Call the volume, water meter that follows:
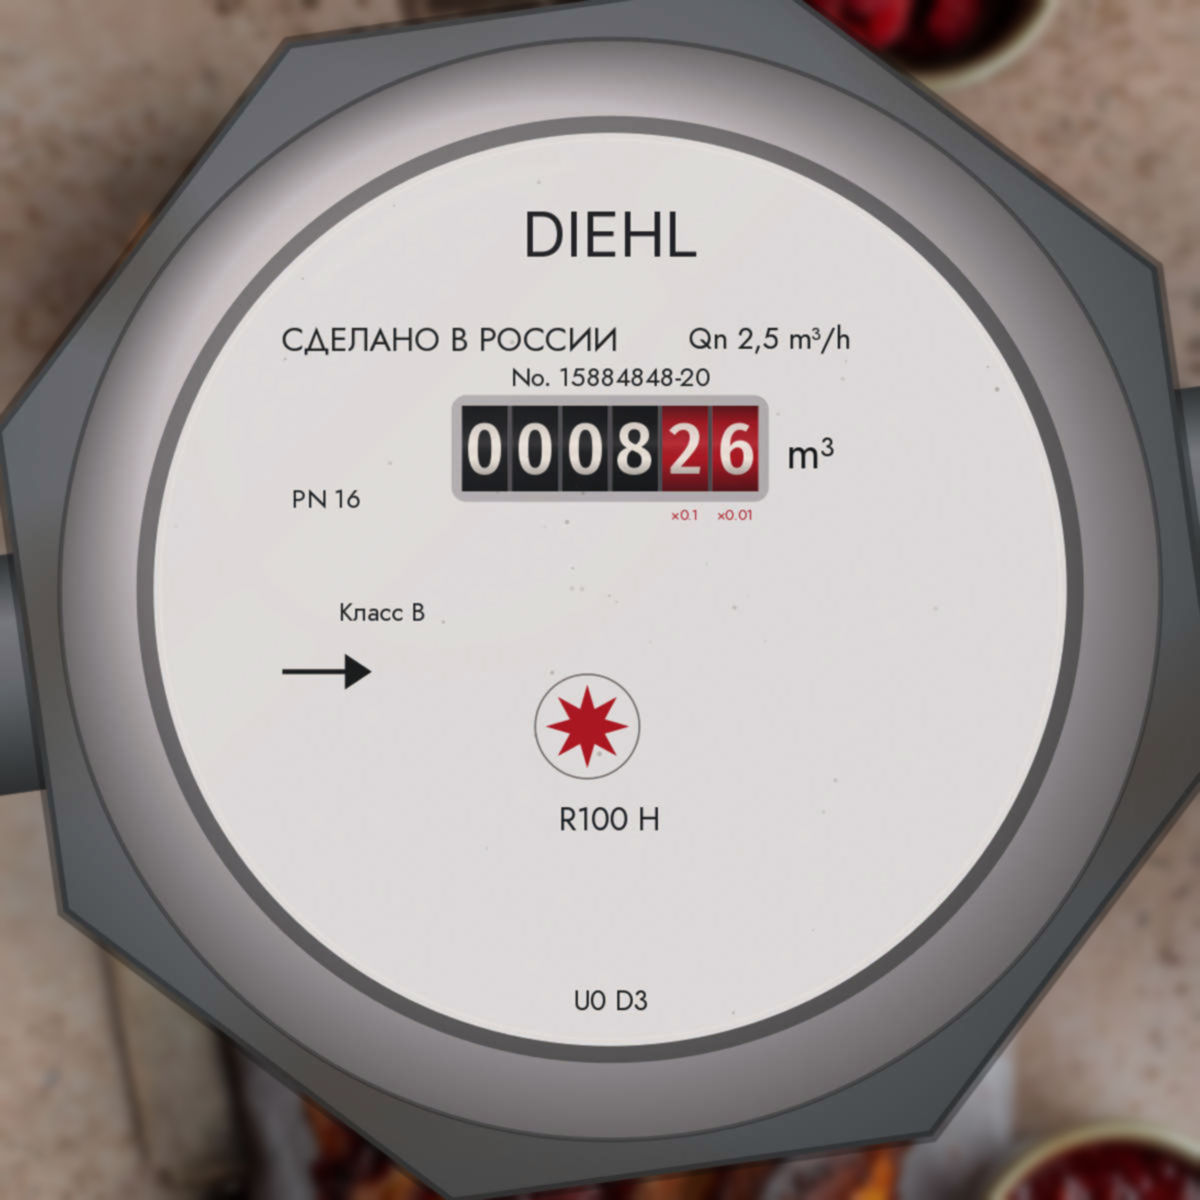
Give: 8.26 m³
